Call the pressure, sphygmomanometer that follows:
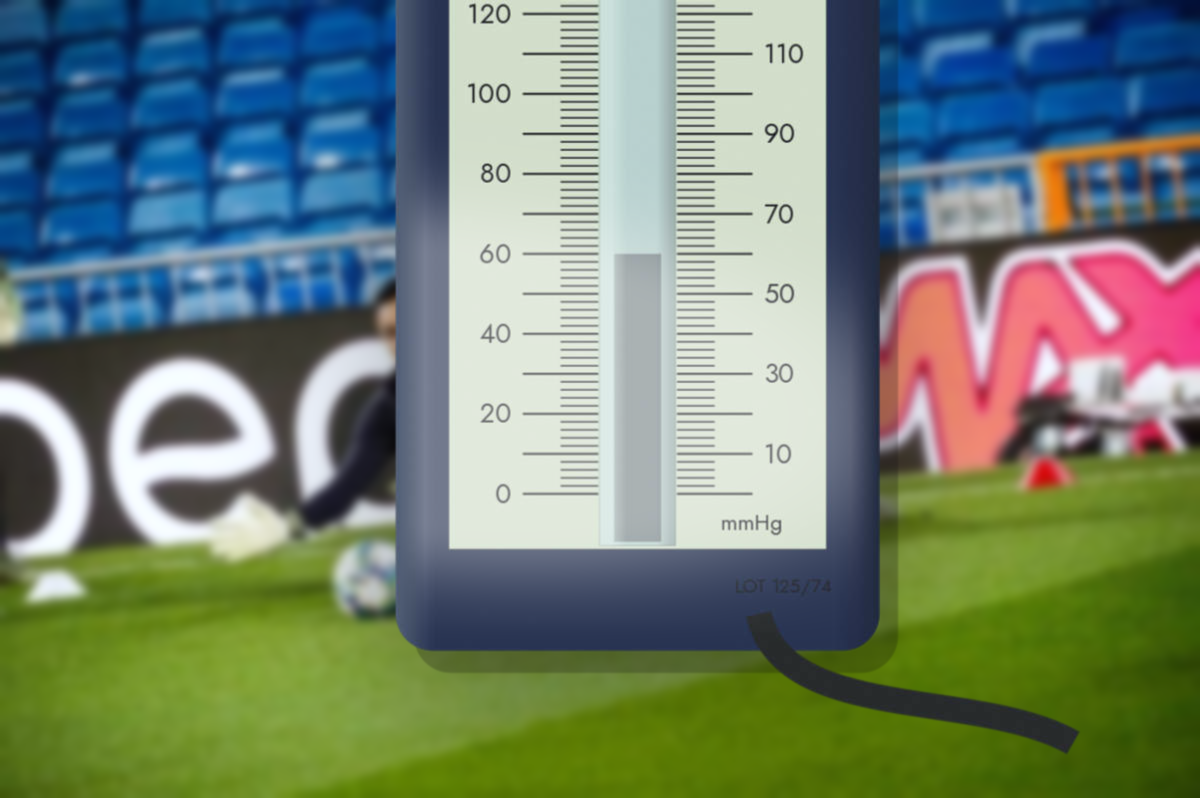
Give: 60 mmHg
